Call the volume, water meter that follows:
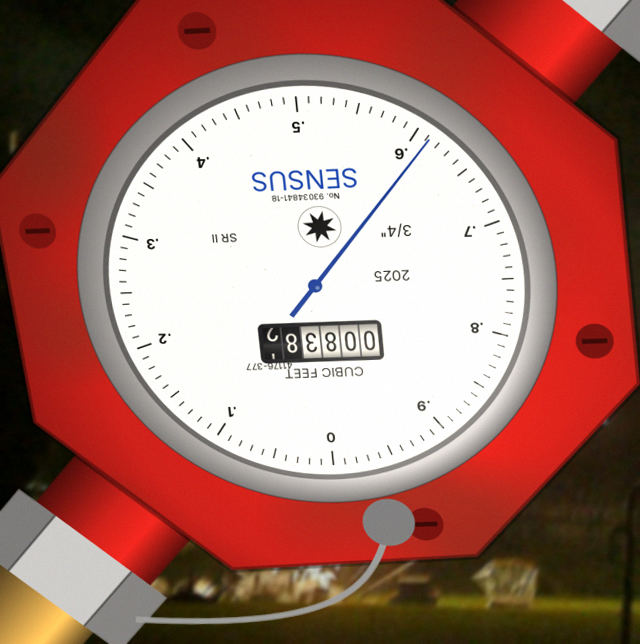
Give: 8381.61 ft³
